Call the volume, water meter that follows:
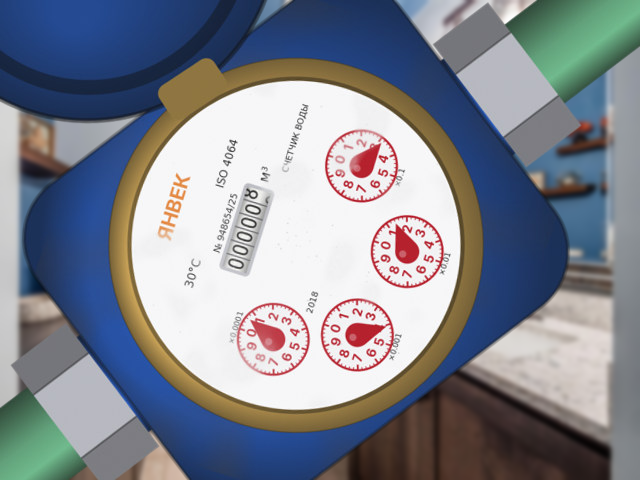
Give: 8.3140 m³
